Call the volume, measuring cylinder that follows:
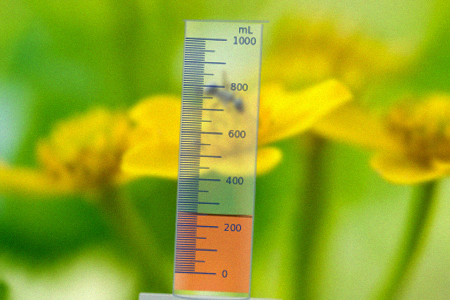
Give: 250 mL
